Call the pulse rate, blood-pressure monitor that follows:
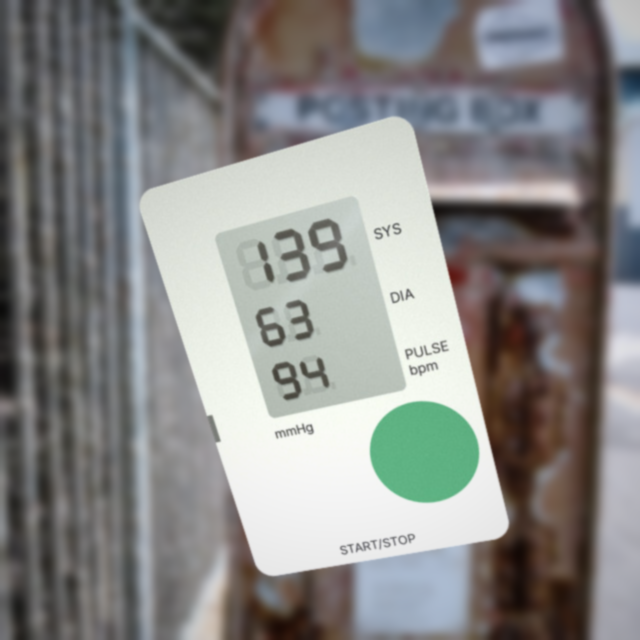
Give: 94 bpm
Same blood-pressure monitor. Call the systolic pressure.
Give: 139 mmHg
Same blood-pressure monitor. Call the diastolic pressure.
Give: 63 mmHg
